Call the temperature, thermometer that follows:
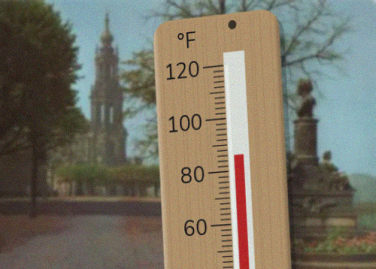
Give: 86 °F
